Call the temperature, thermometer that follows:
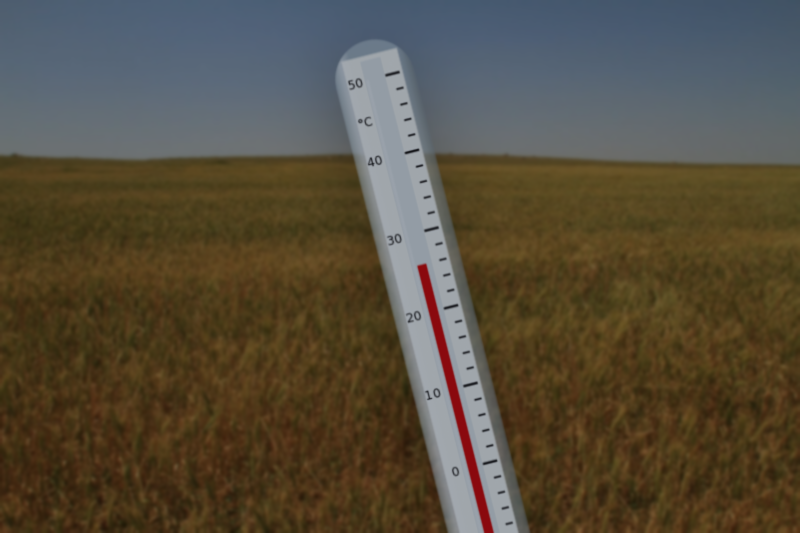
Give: 26 °C
